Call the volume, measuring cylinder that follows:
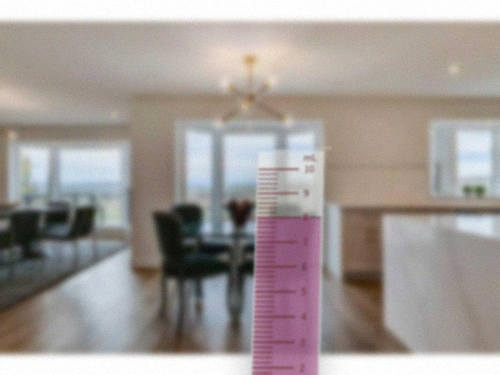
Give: 8 mL
